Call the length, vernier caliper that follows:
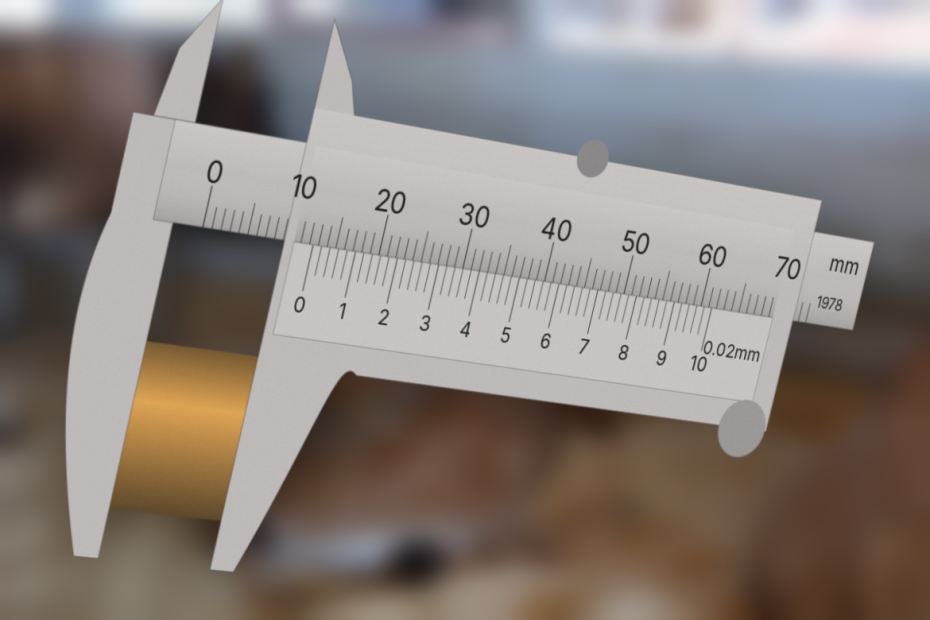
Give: 12.4 mm
